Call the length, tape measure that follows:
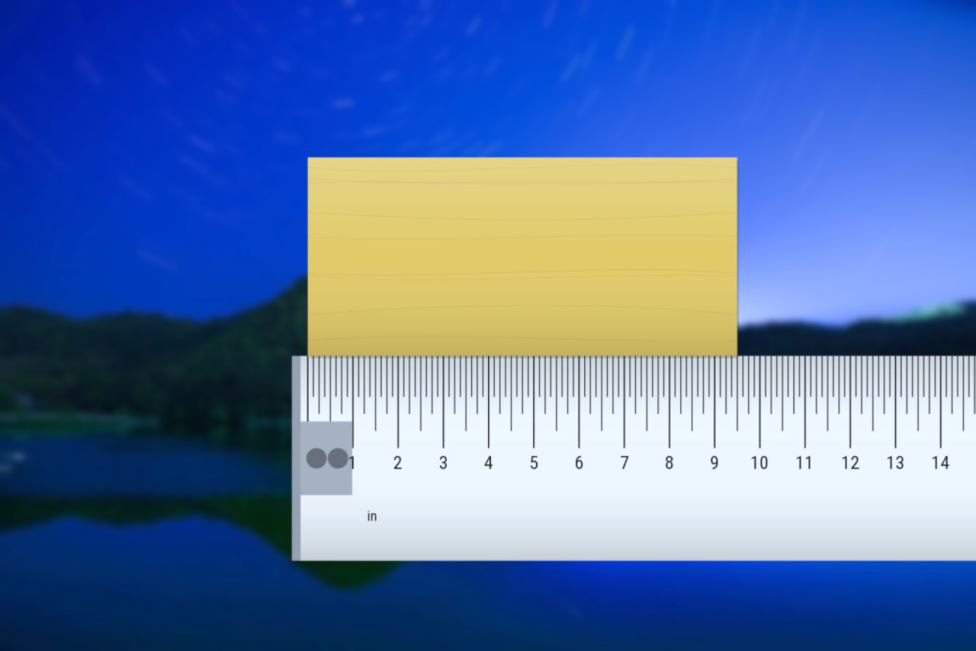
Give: 9.5 in
